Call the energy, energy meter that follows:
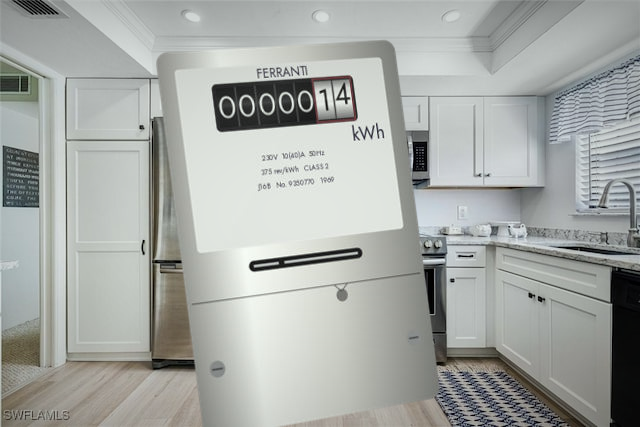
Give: 0.14 kWh
